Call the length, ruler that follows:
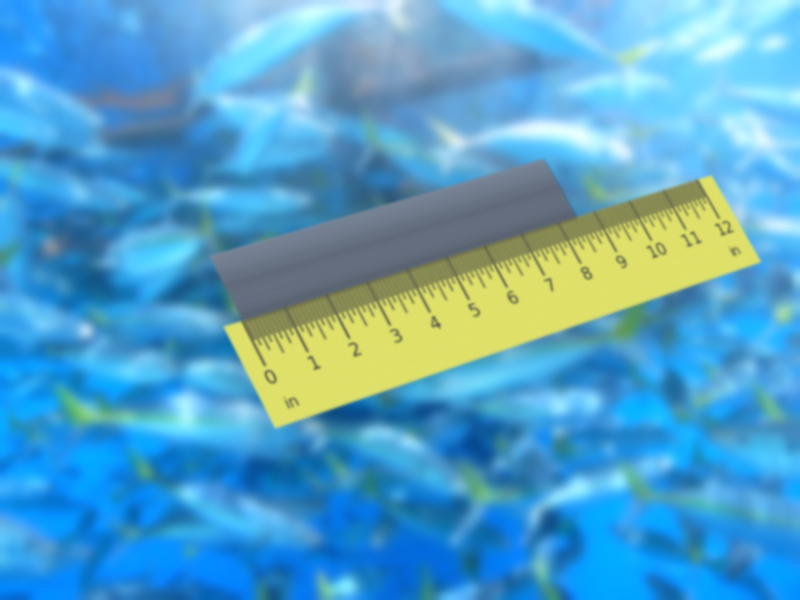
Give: 8.5 in
